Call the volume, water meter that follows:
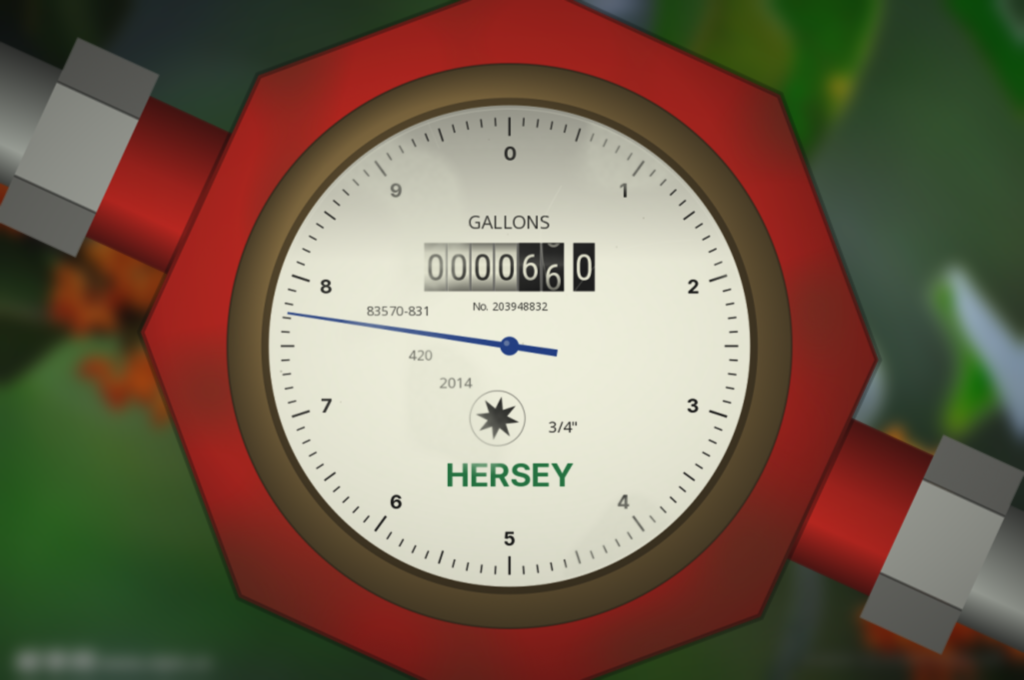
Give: 657.7 gal
